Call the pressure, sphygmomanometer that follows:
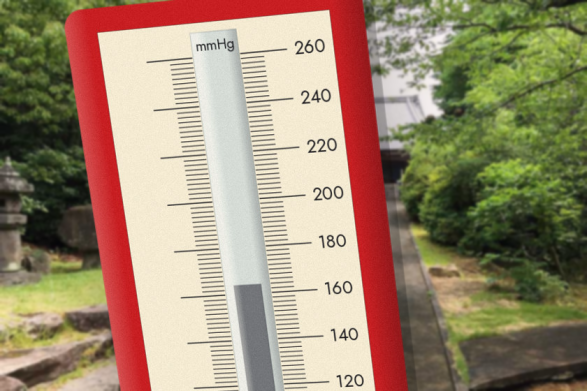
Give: 164 mmHg
